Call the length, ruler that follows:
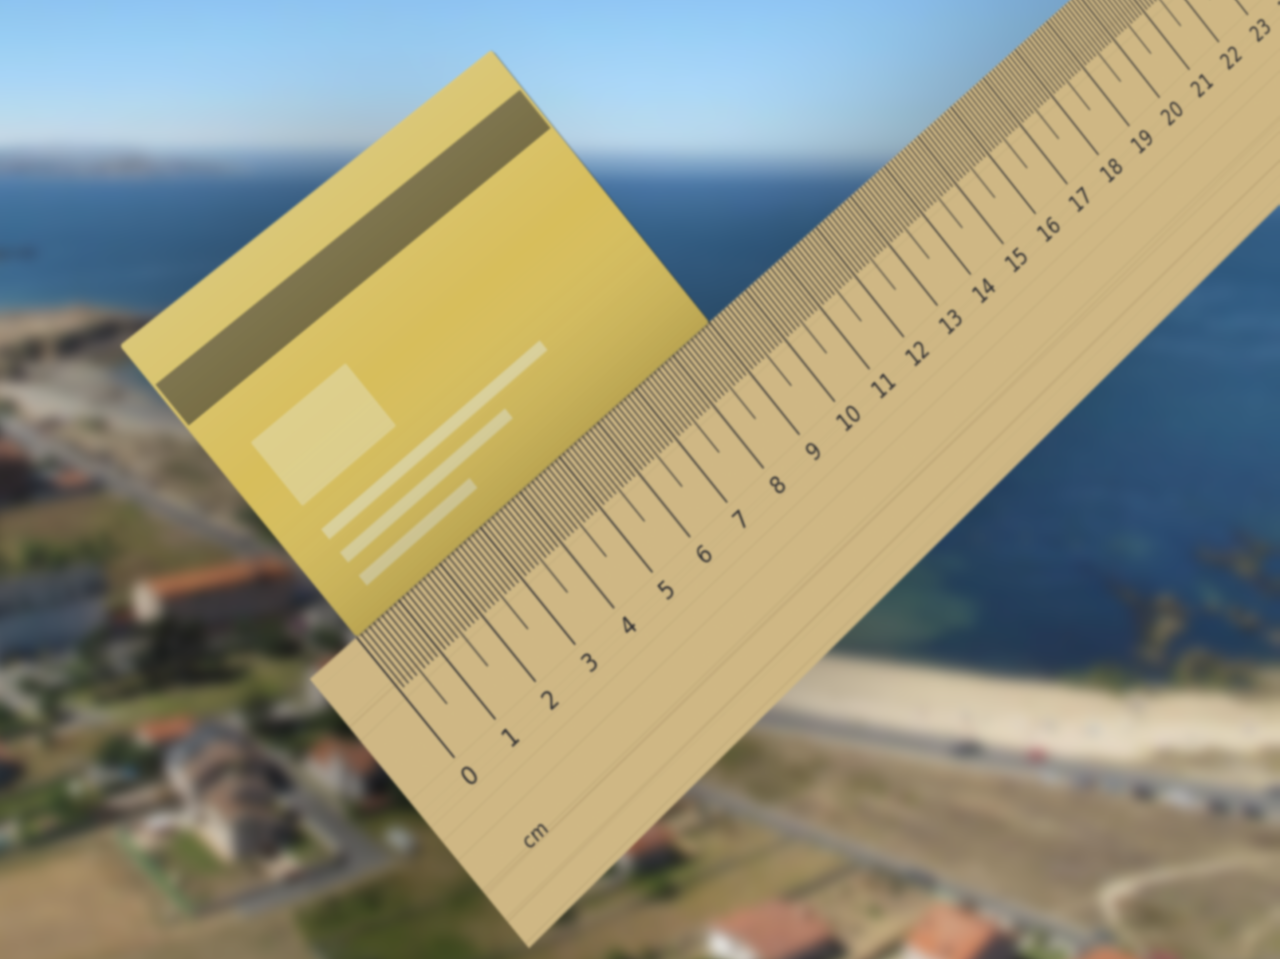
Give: 9 cm
